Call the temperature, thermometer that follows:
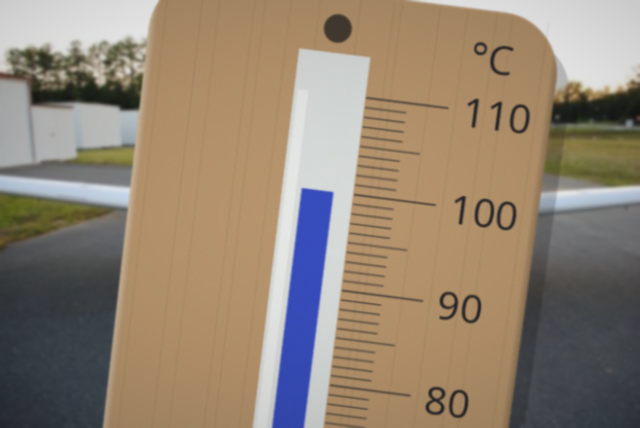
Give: 100 °C
